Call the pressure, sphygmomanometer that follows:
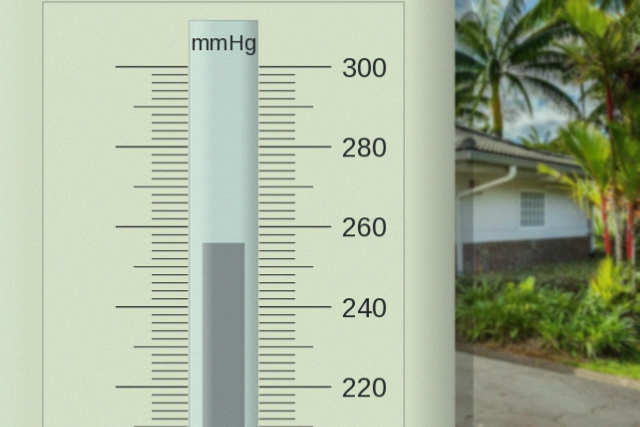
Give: 256 mmHg
